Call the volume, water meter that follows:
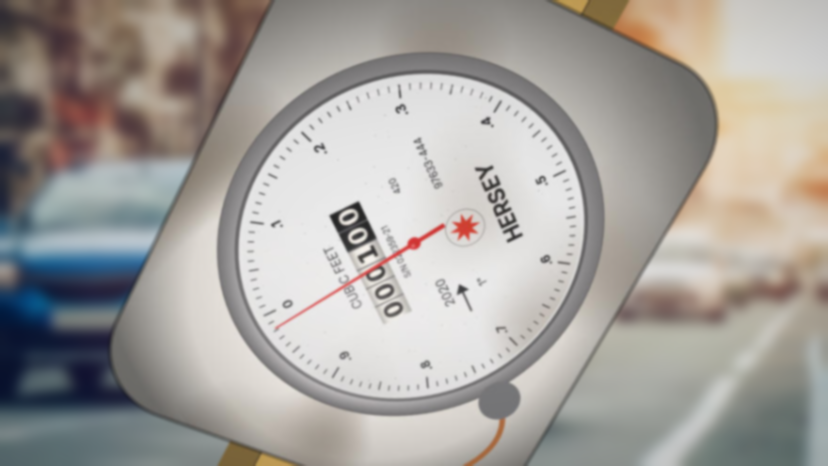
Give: 99.98 ft³
